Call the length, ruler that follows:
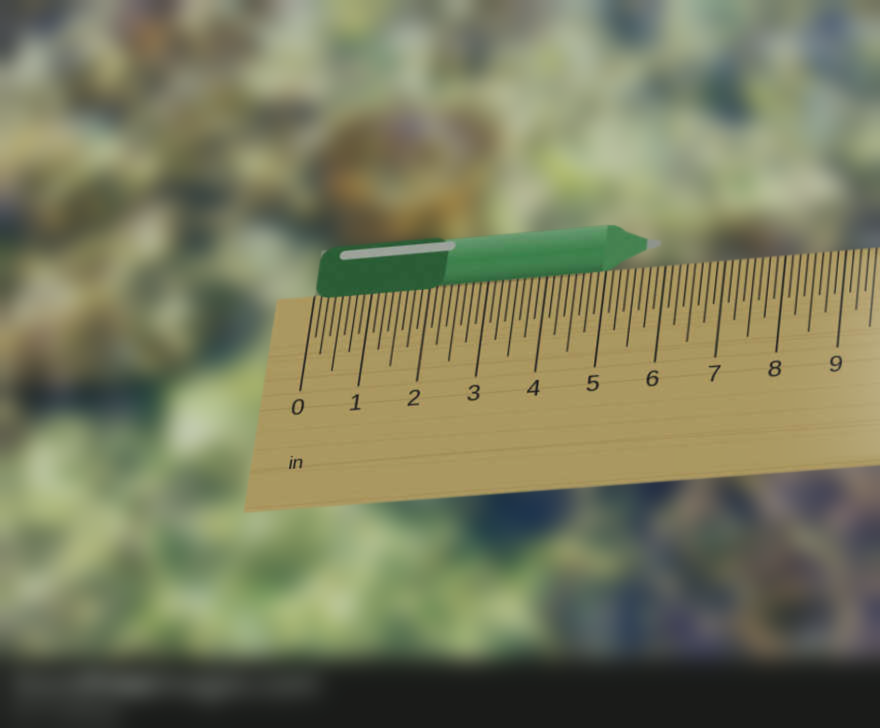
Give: 5.875 in
